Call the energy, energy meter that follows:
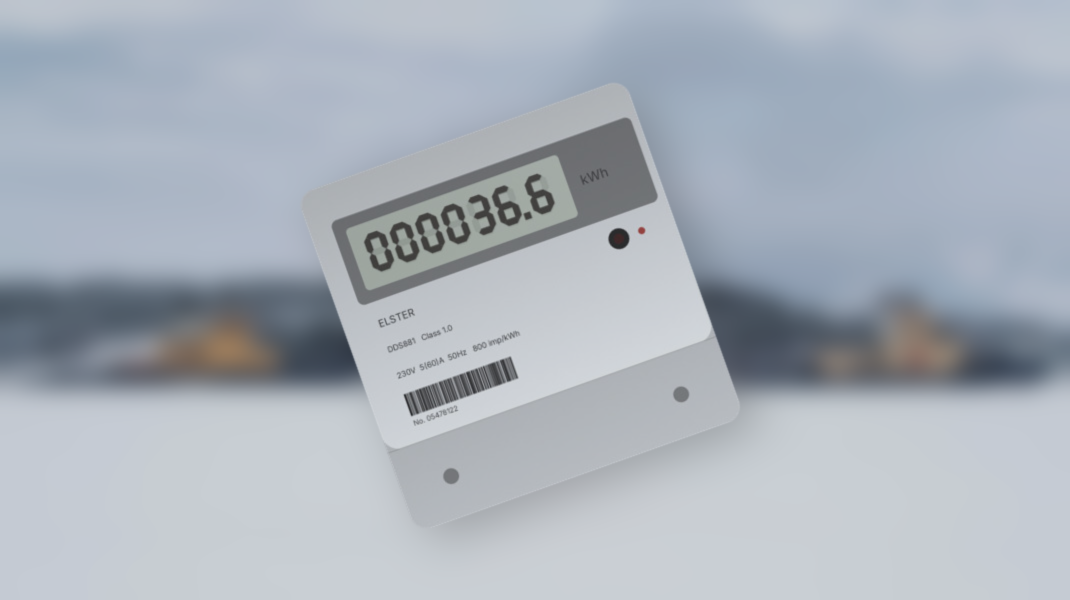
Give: 36.6 kWh
